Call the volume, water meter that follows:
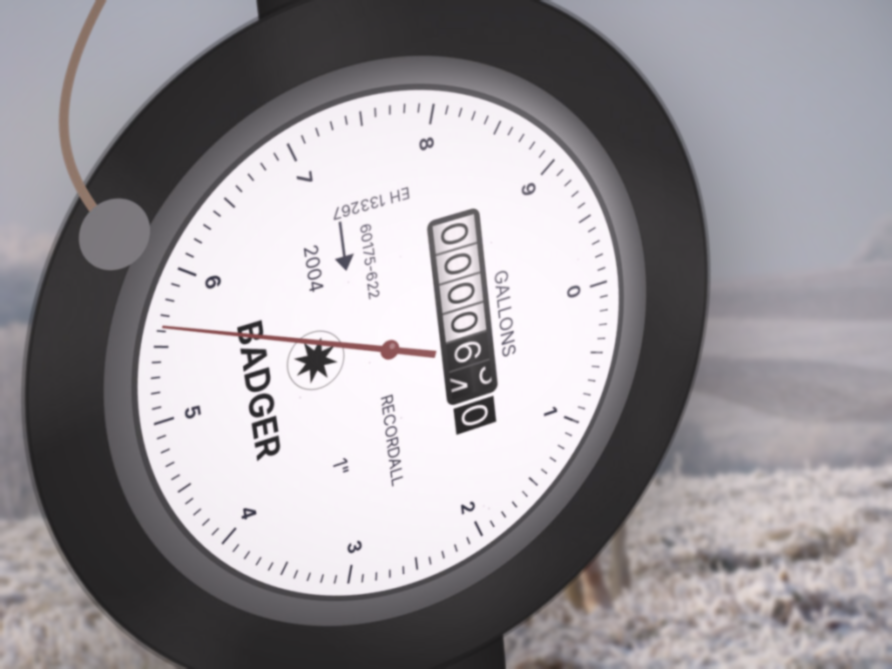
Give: 635.6 gal
